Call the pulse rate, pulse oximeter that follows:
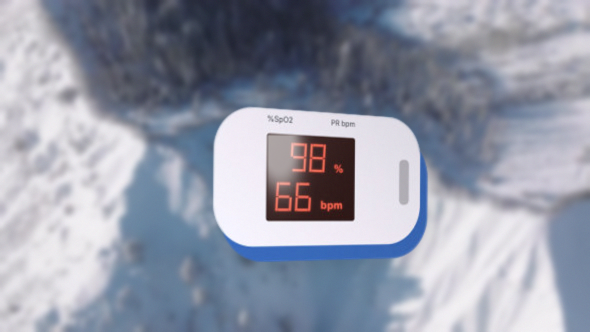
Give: 66 bpm
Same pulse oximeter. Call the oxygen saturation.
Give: 98 %
